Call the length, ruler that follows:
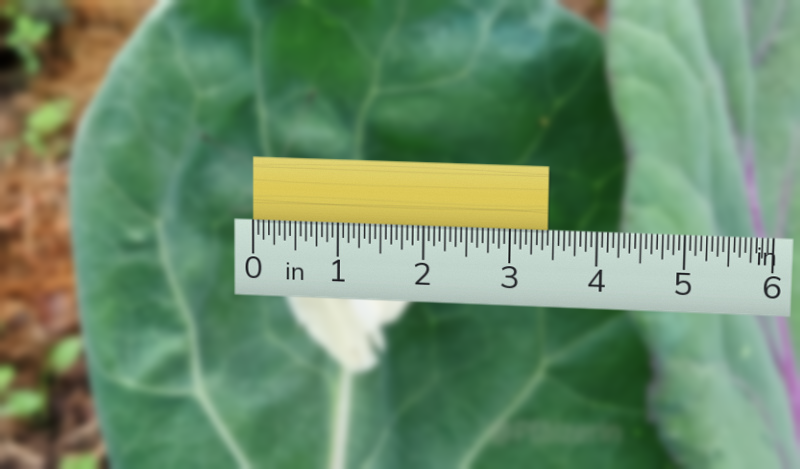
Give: 3.4375 in
